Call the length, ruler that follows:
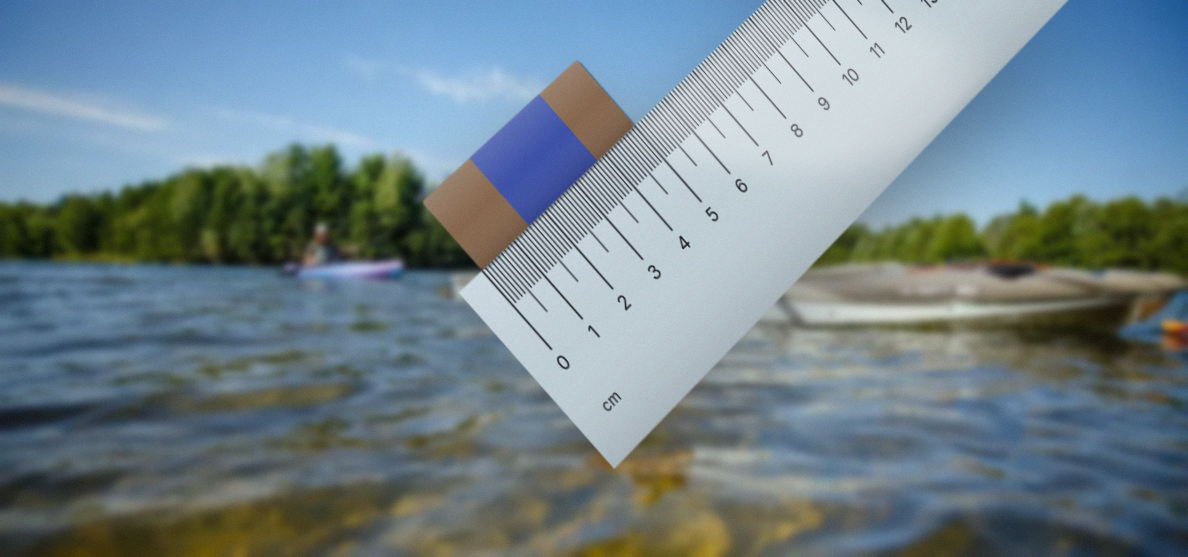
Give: 5 cm
